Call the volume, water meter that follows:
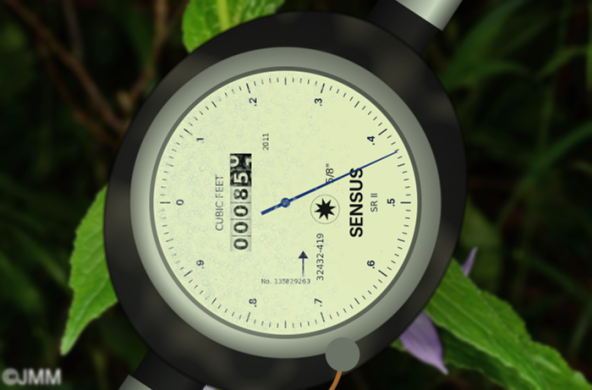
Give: 850.43 ft³
